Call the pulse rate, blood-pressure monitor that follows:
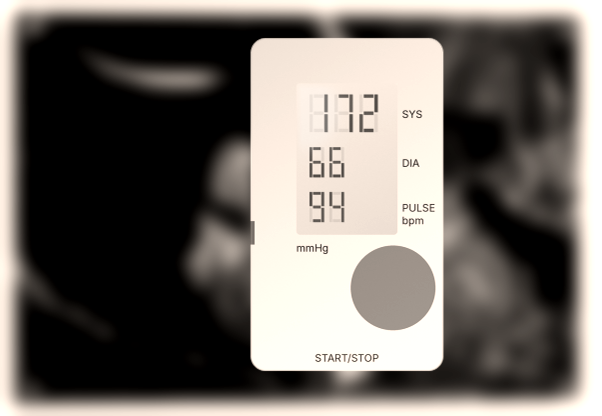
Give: 94 bpm
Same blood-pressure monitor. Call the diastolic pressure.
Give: 66 mmHg
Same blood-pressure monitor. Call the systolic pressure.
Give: 172 mmHg
